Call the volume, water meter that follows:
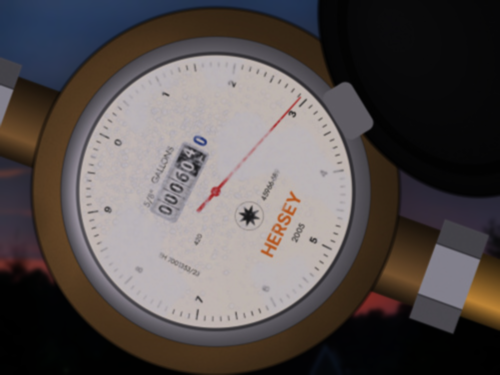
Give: 6042.9 gal
